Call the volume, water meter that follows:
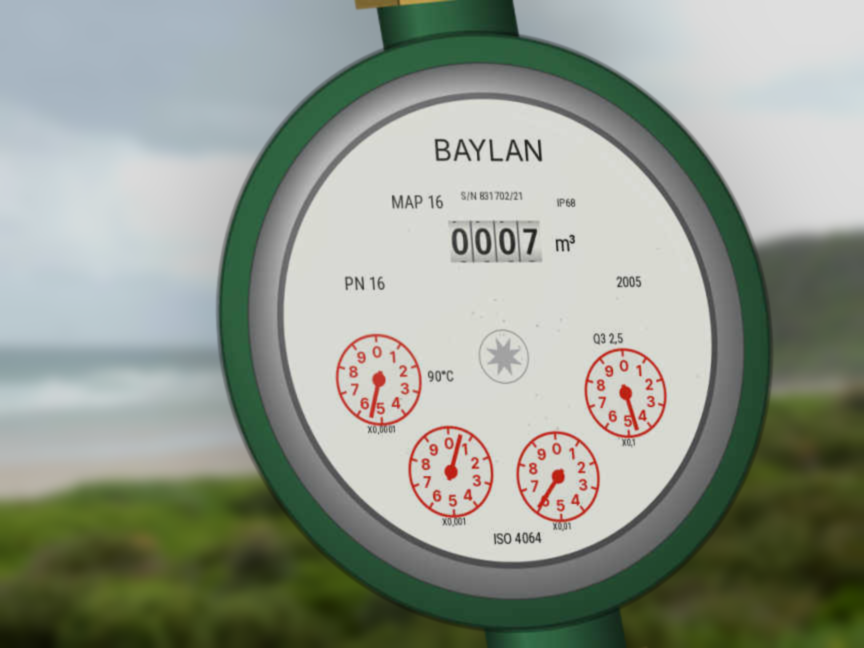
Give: 7.4605 m³
